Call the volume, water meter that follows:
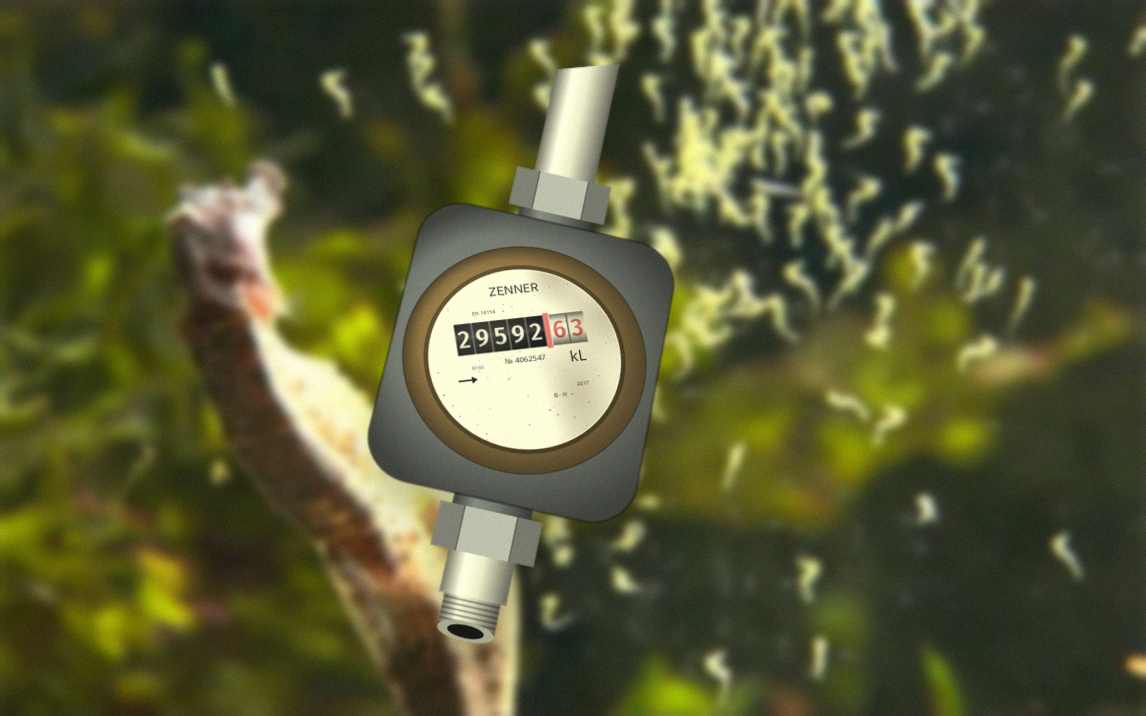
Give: 29592.63 kL
